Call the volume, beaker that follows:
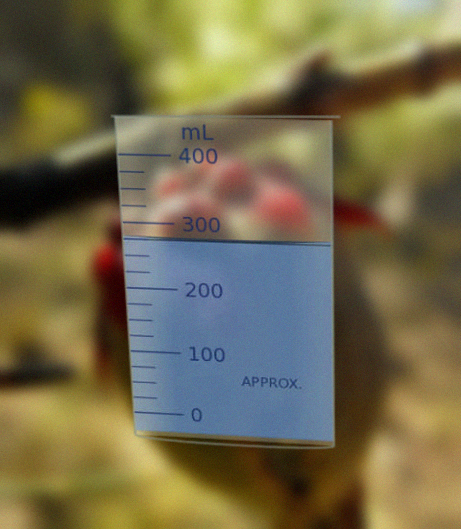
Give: 275 mL
